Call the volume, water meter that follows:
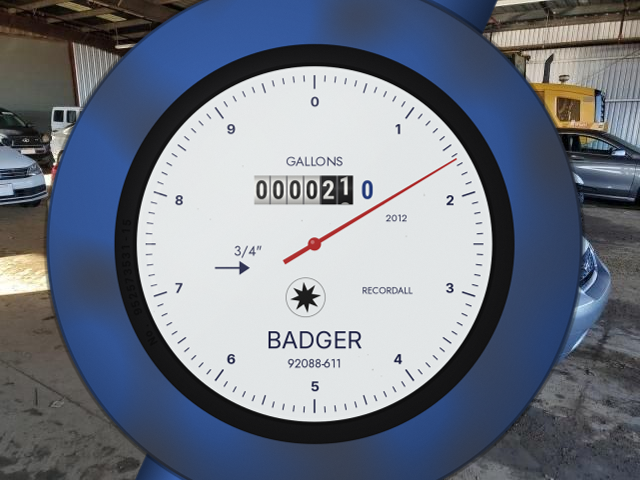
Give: 211.6 gal
